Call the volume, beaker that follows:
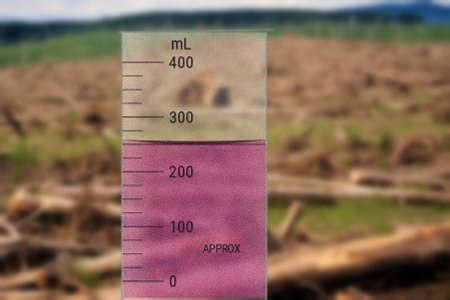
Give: 250 mL
